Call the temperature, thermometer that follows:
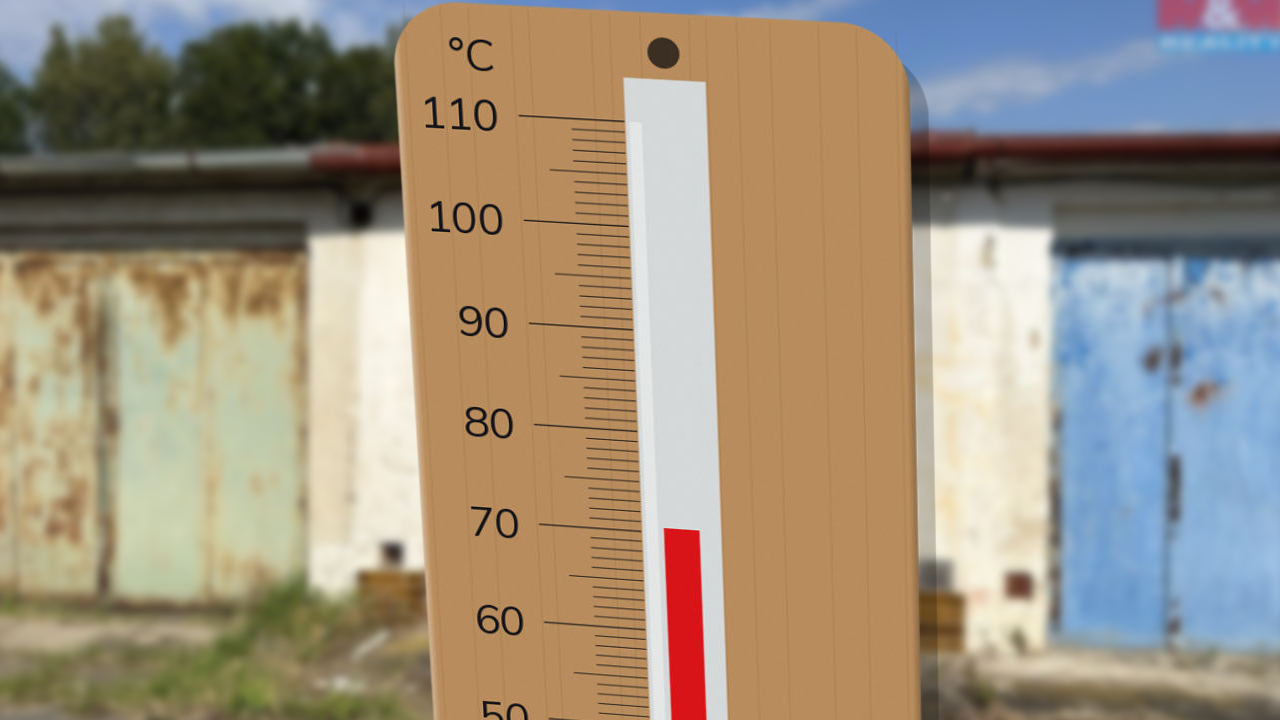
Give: 70.5 °C
